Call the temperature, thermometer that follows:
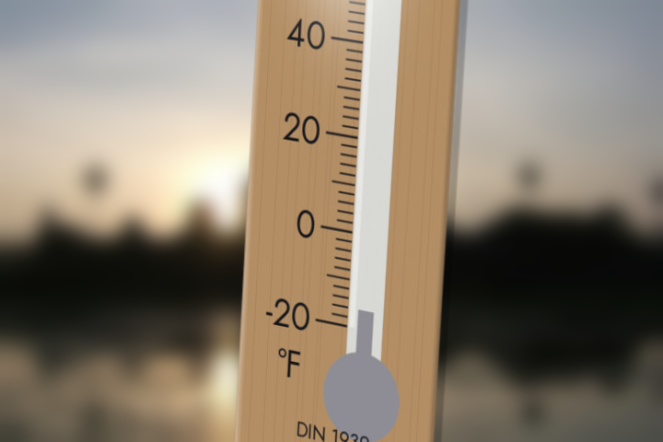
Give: -16 °F
